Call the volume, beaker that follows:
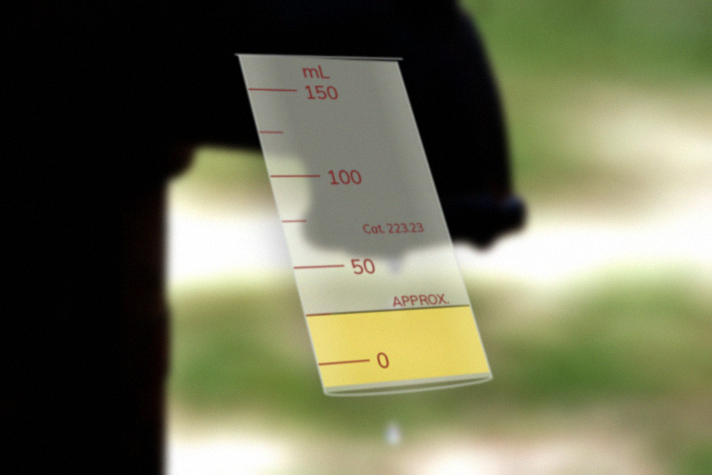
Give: 25 mL
